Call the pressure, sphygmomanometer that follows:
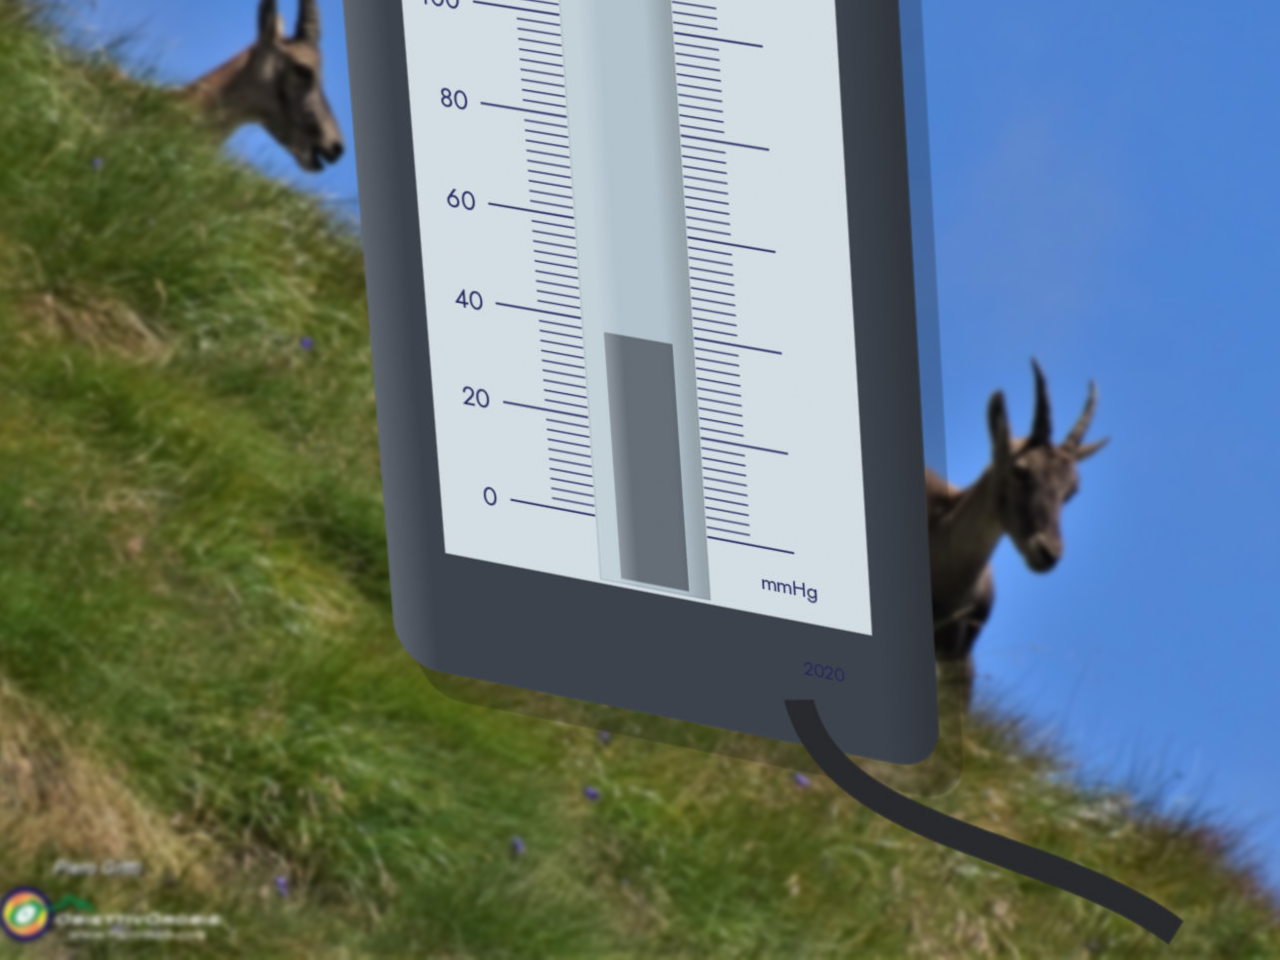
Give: 38 mmHg
